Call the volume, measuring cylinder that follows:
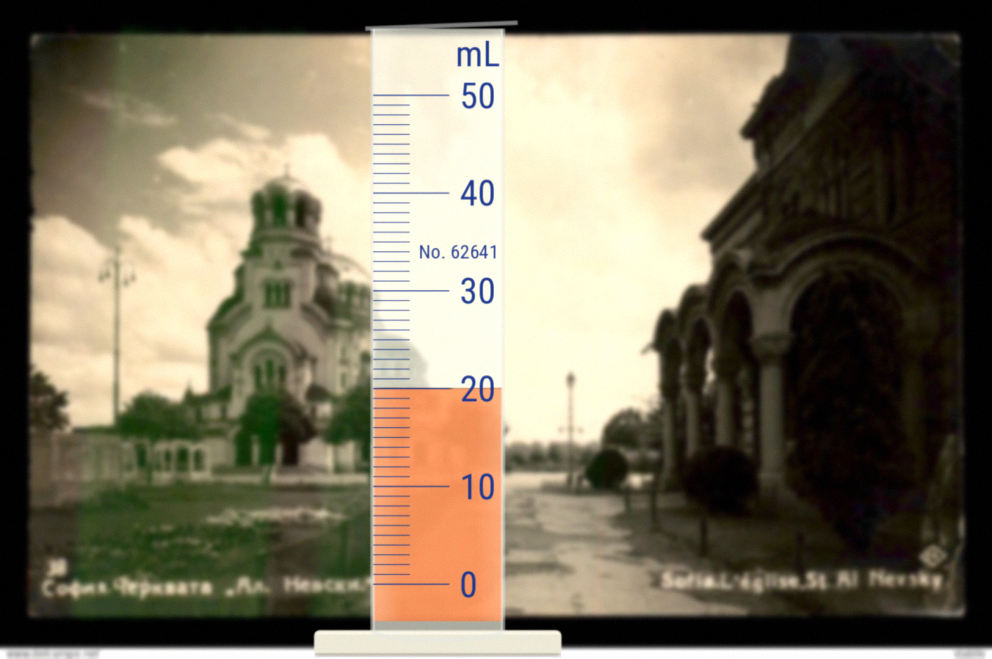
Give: 20 mL
